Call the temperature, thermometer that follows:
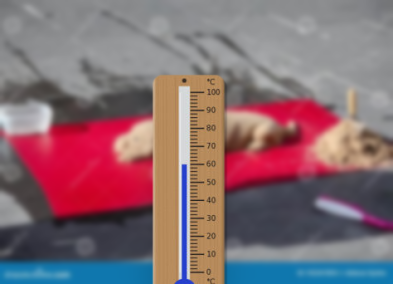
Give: 60 °C
